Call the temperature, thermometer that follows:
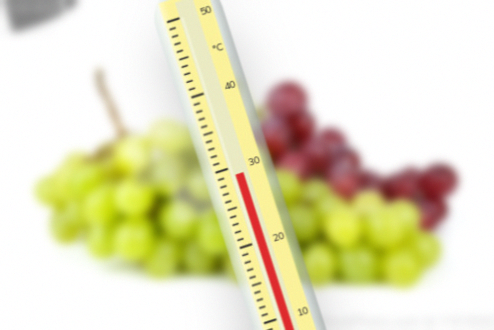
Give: 29 °C
